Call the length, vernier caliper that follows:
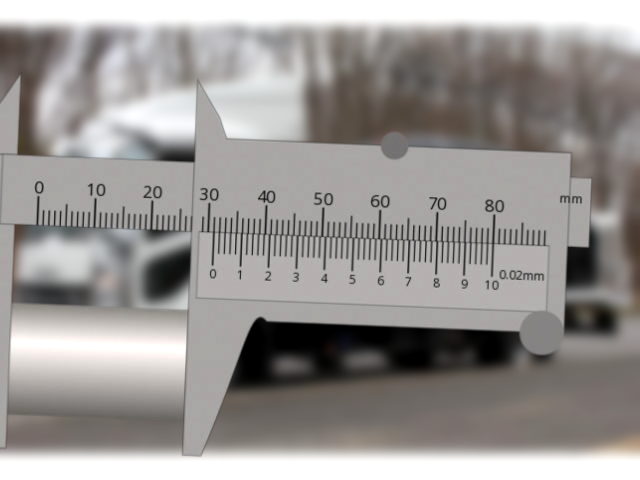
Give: 31.0 mm
